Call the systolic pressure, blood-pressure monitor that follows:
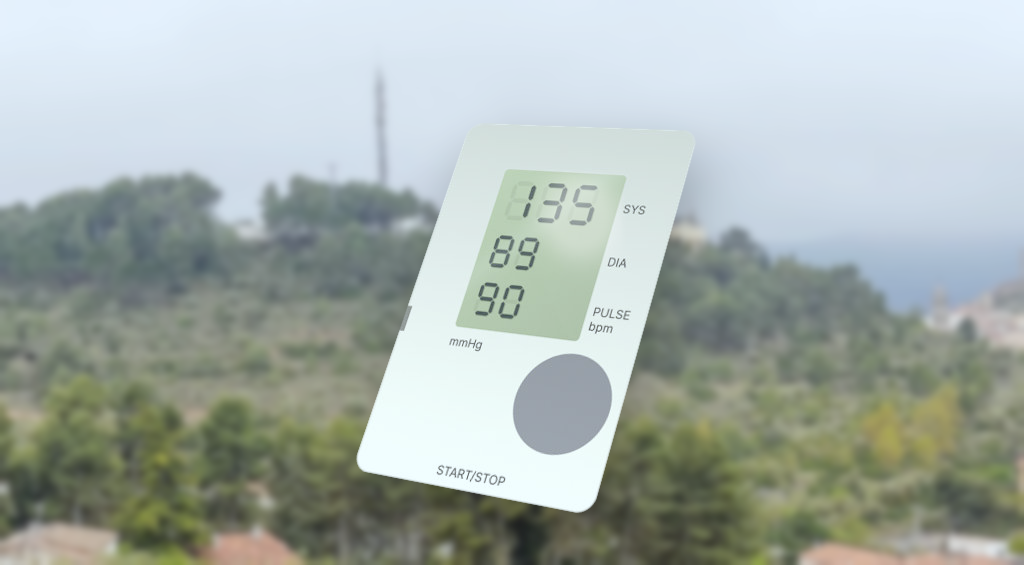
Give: 135 mmHg
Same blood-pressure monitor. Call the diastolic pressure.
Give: 89 mmHg
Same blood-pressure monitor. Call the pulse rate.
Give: 90 bpm
